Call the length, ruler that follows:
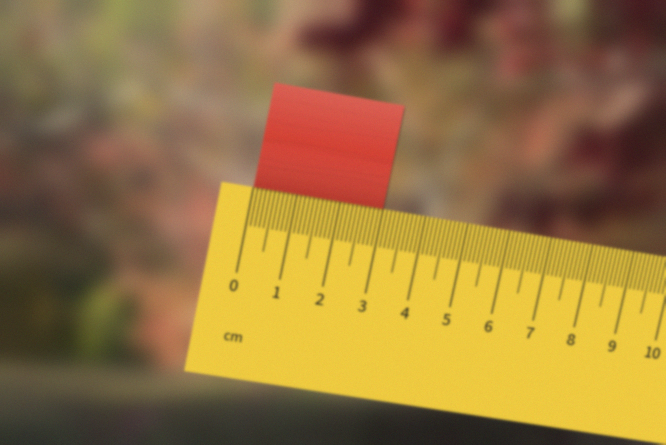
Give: 3 cm
